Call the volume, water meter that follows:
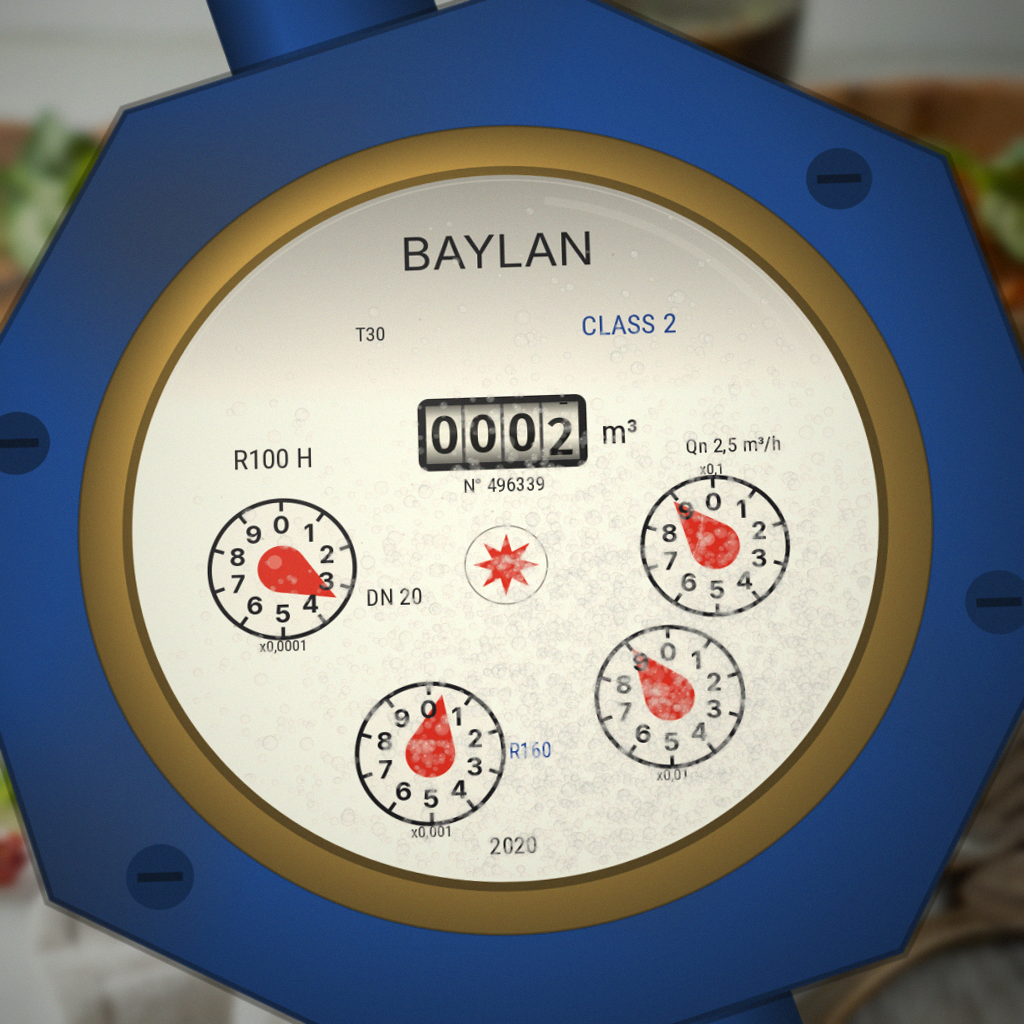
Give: 1.8903 m³
